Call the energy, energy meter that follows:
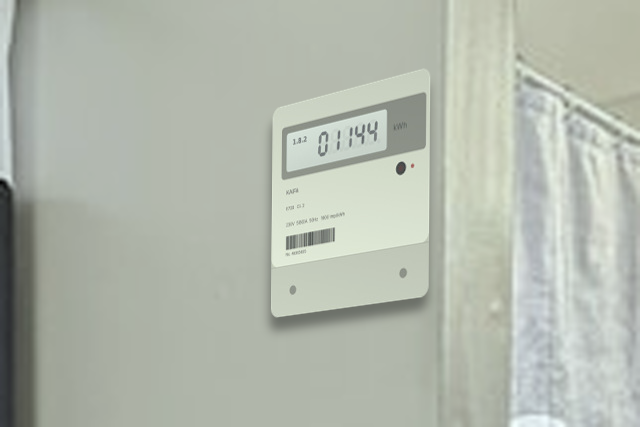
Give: 1144 kWh
